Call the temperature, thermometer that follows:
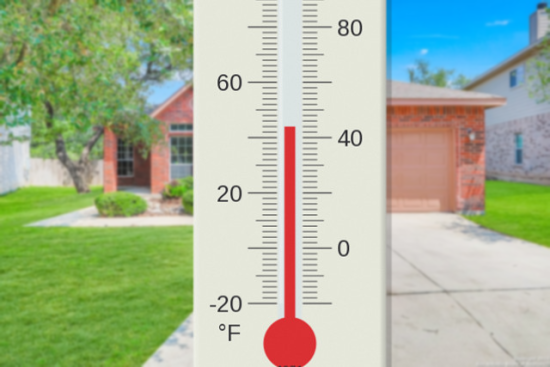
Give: 44 °F
